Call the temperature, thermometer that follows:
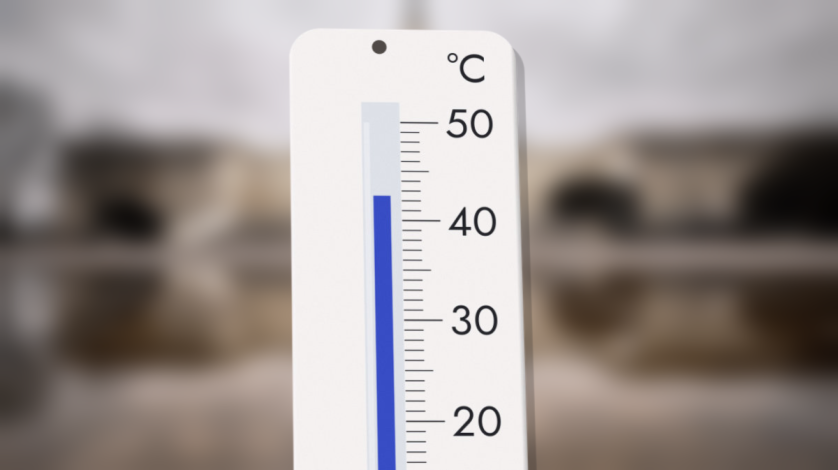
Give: 42.5 °C
